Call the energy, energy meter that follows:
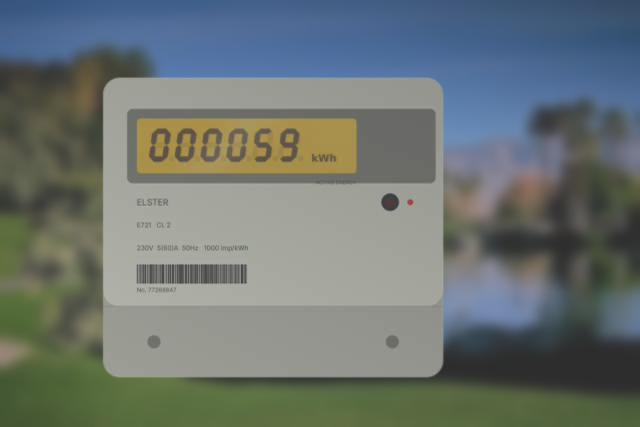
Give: 59 kWh
